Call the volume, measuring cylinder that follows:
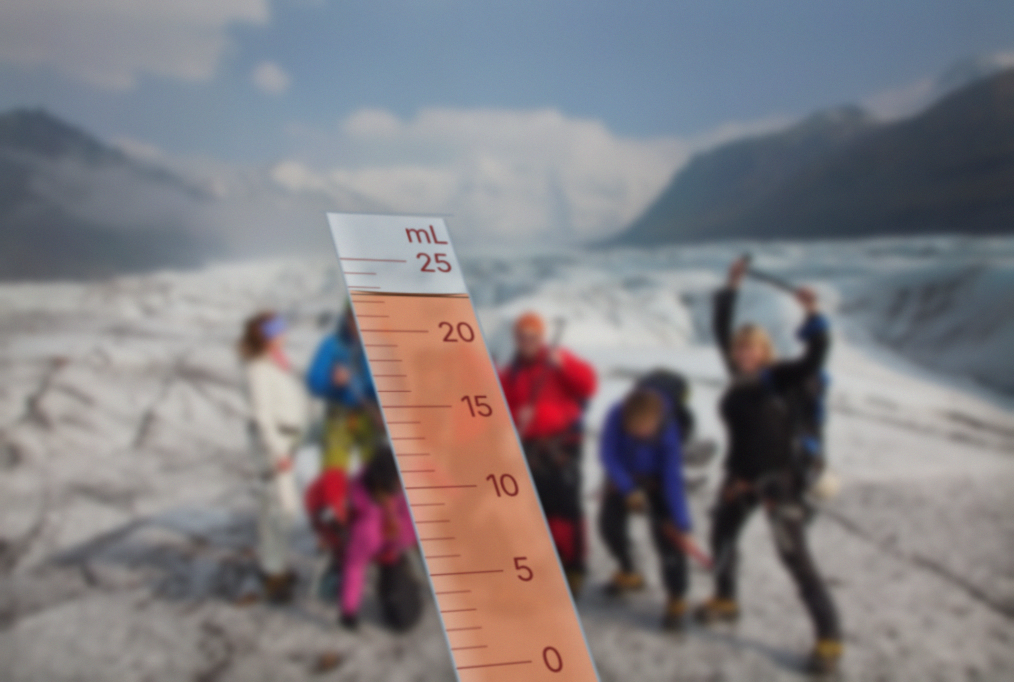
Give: 22.5 mL
